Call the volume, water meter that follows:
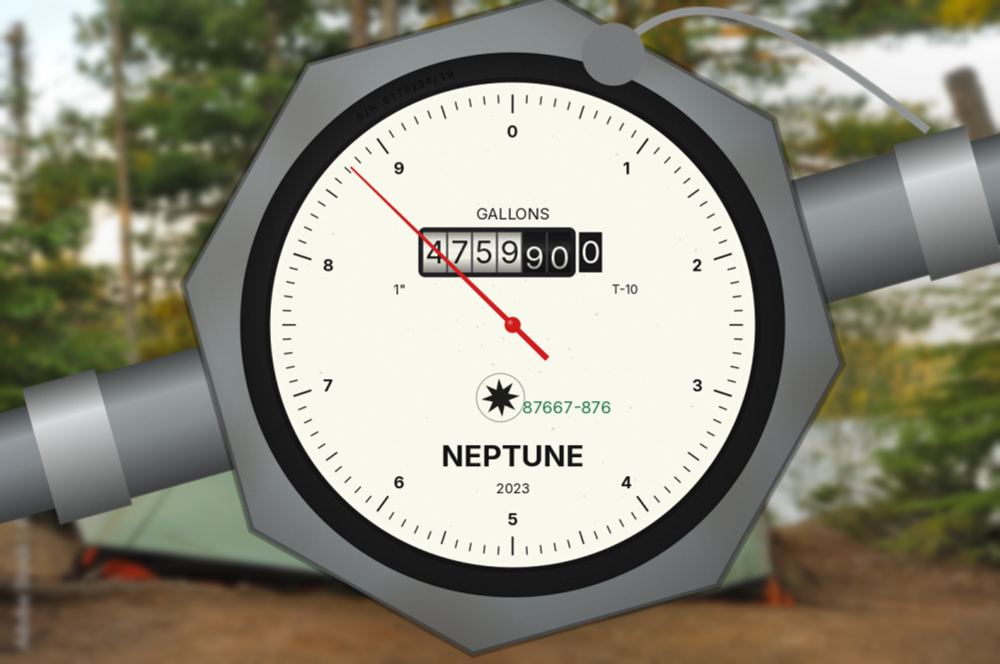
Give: 4759898.7 gal
